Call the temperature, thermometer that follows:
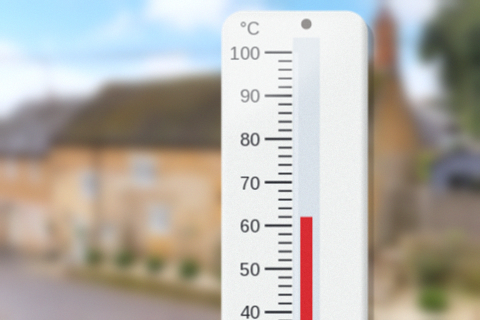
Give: 62 °C
